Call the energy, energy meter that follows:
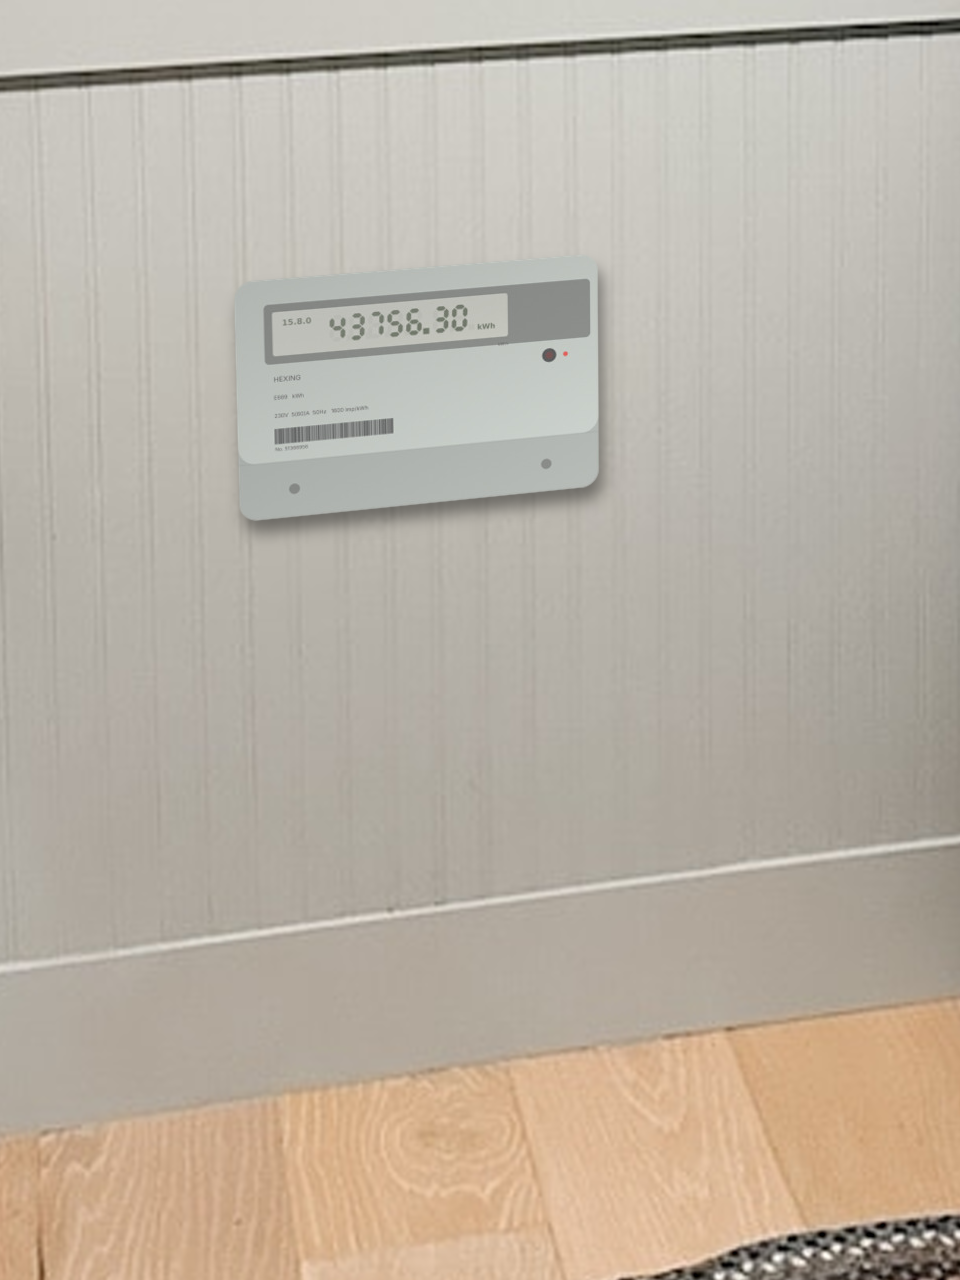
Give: 43756.30 kWh
